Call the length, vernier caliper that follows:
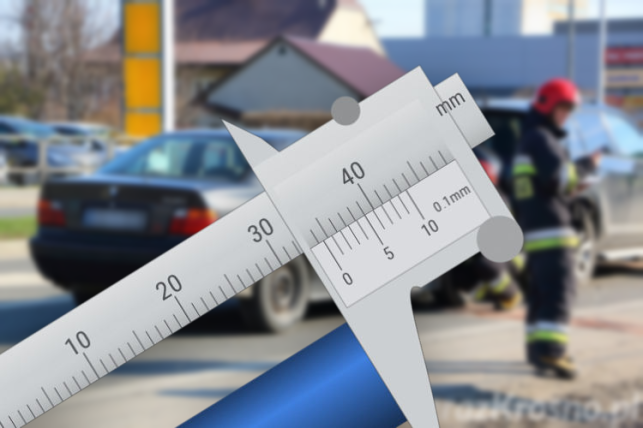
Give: 34.5 mm
